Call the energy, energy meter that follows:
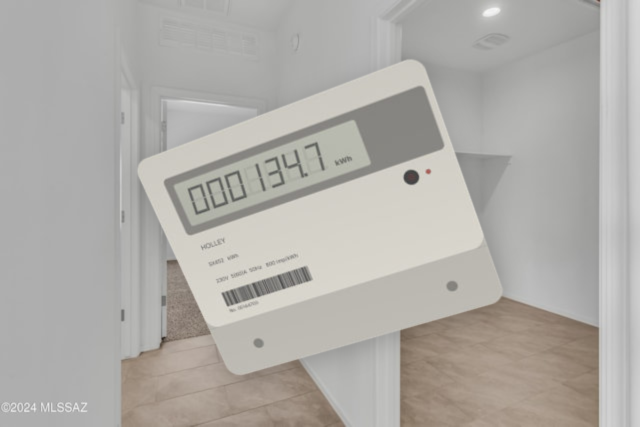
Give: 134.7 kWh
